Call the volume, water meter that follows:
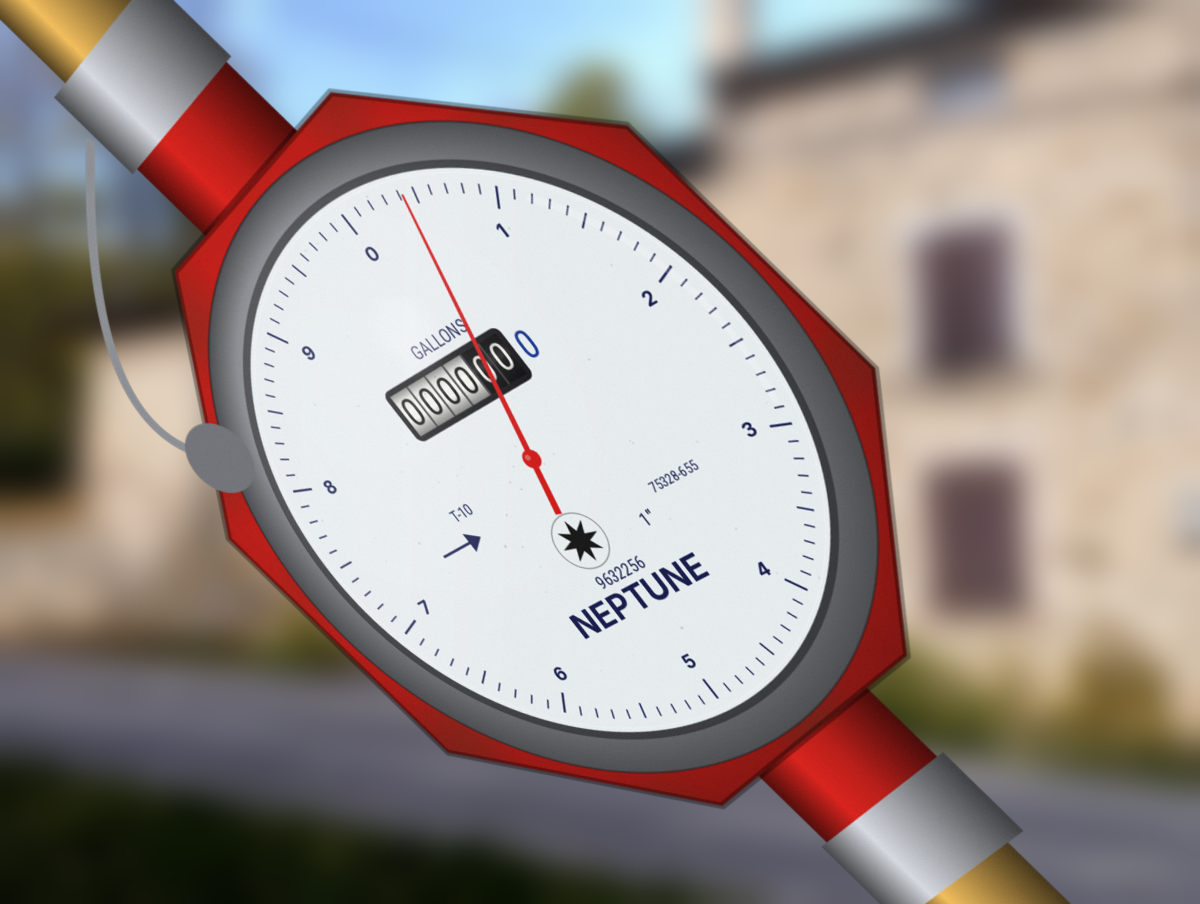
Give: 0.4 gal
